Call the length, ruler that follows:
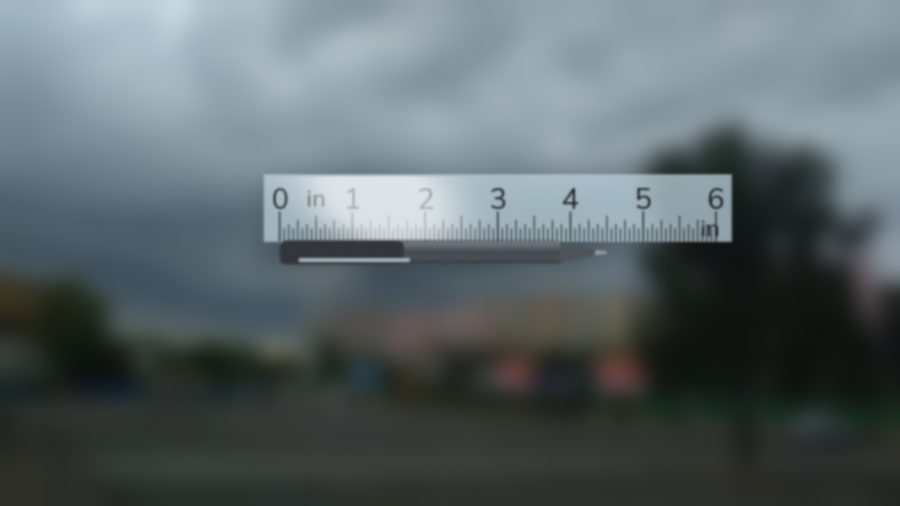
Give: 4.5 in
